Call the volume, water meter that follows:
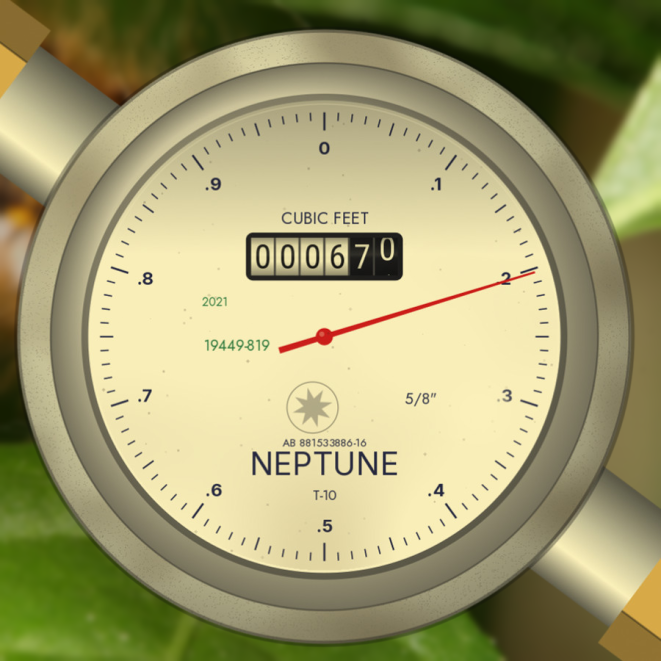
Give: 670.20 ft³
